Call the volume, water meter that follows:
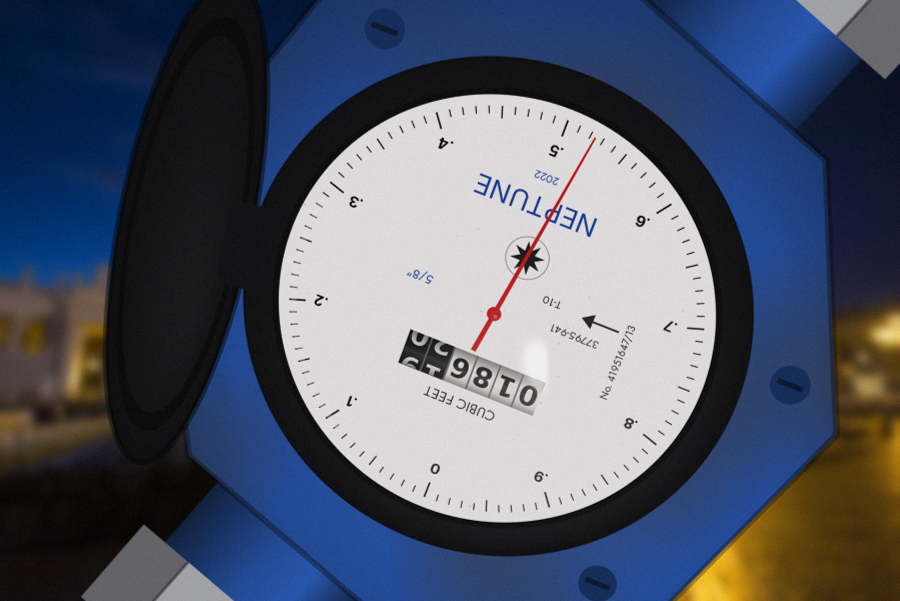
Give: 18619.52 ft³
